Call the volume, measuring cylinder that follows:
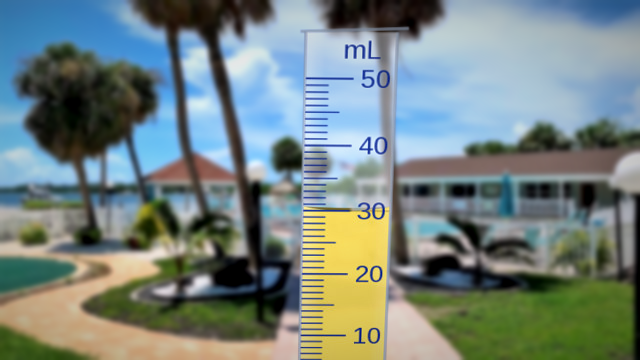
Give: 30 mL
